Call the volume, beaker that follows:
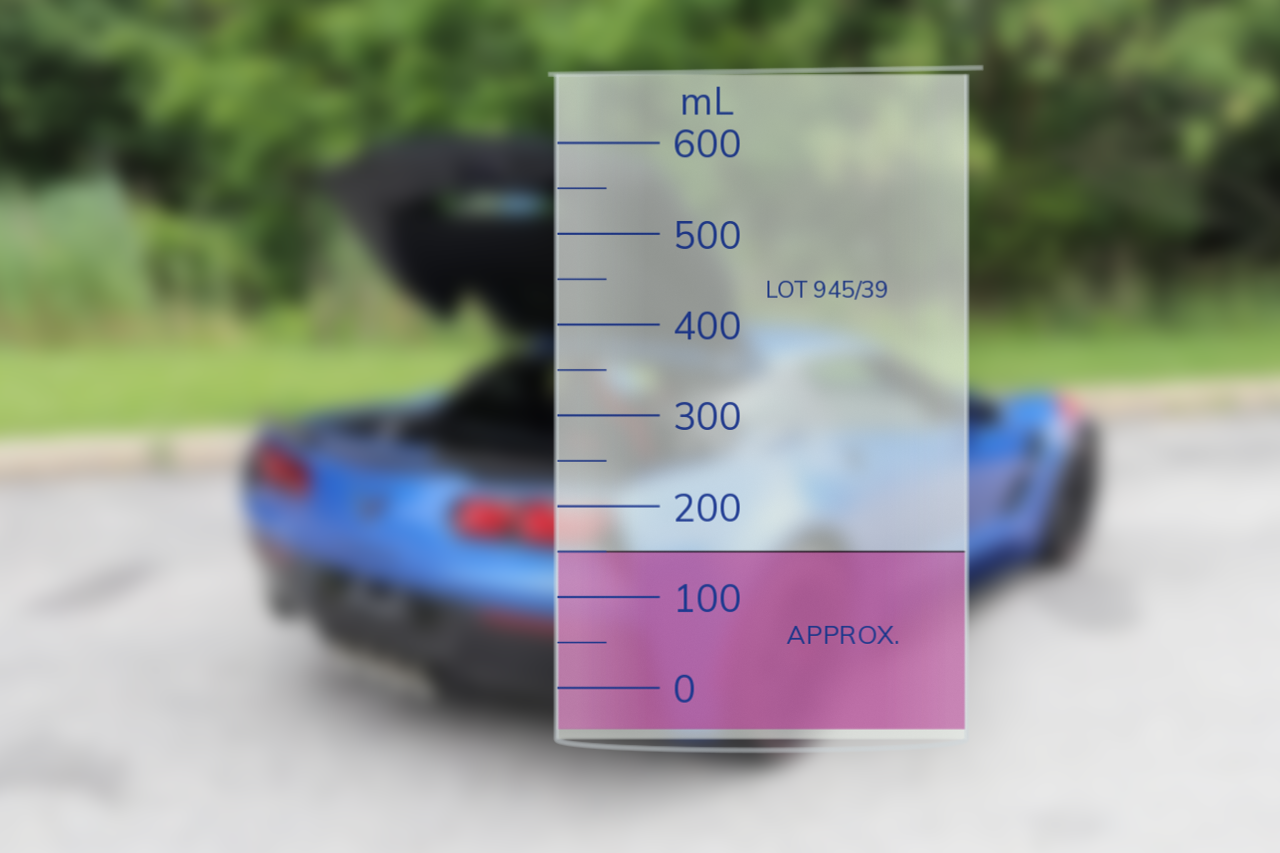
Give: 150 mL
